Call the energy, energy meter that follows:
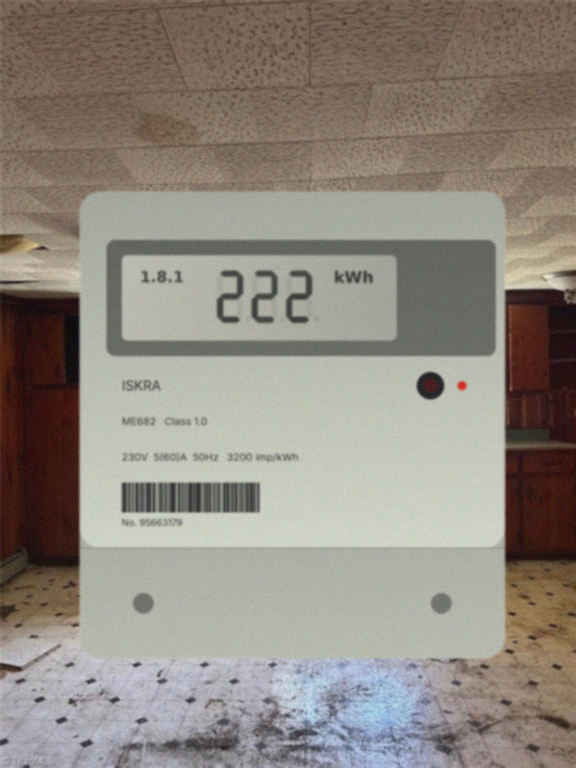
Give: 222 kWh
